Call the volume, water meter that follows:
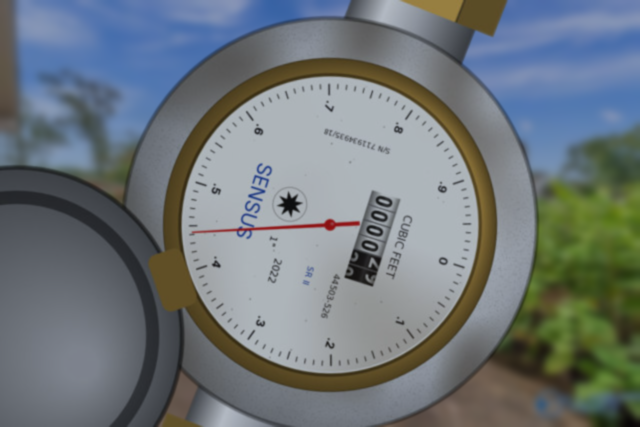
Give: 29.44 ft³
